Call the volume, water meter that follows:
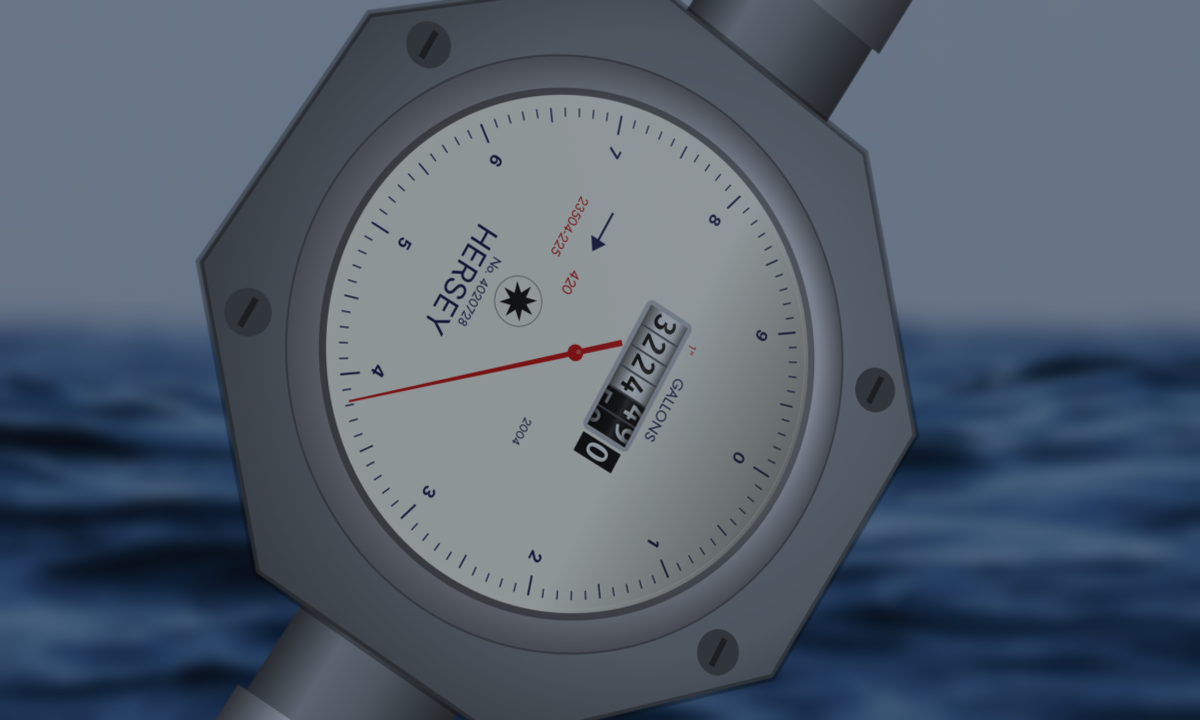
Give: 3224493.8 gal
